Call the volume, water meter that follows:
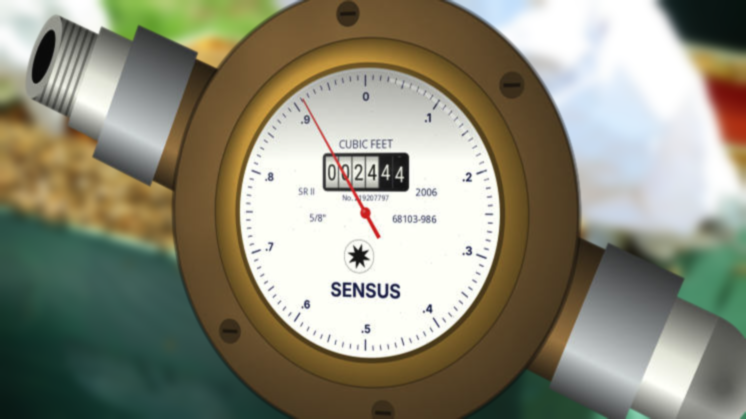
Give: 2443.91 ft³
